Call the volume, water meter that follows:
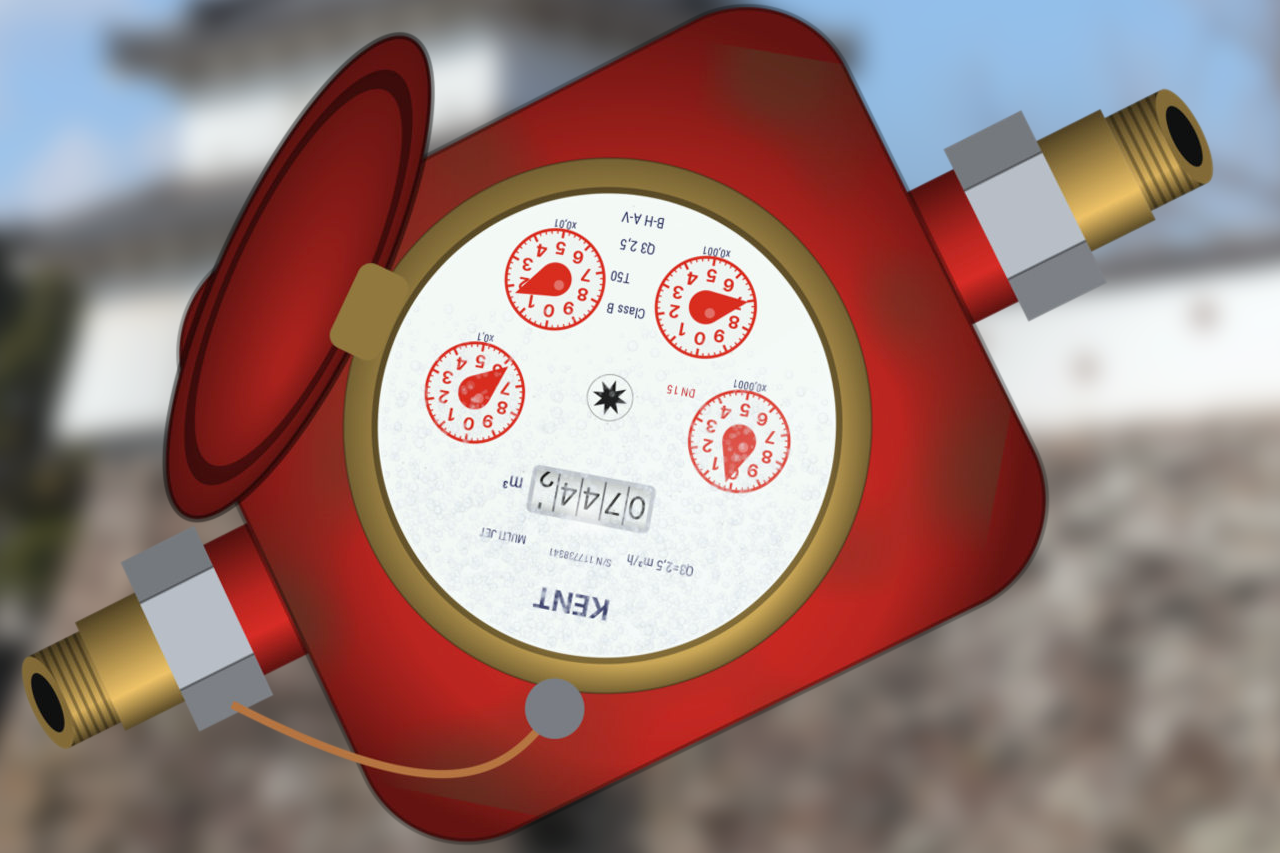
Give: 7441.6170 m³
